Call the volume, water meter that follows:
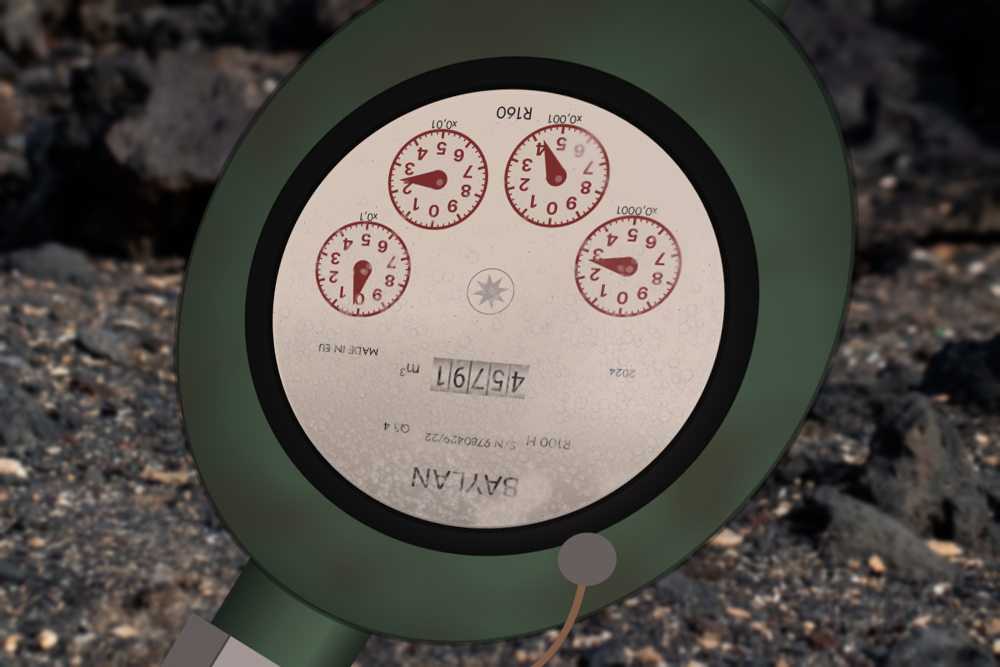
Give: 45791.0242 m³
